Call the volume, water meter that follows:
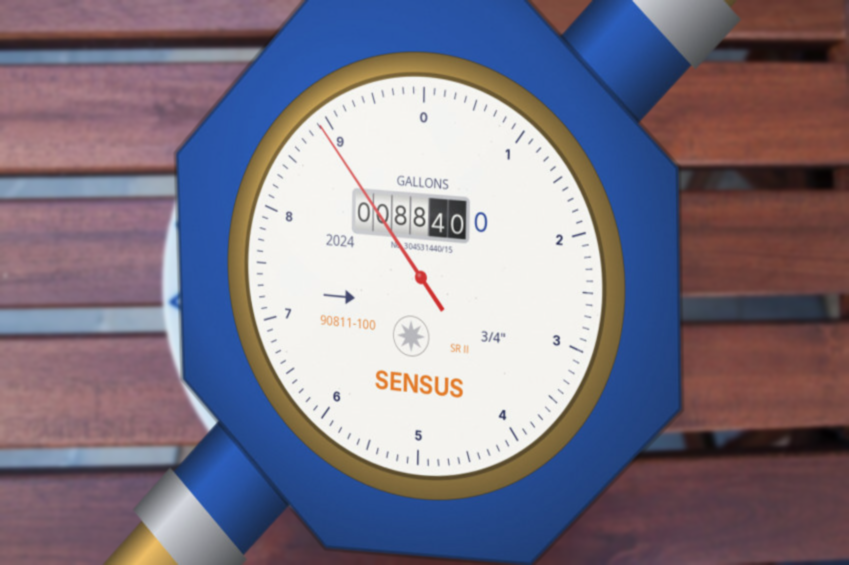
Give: 88398.9 gal
